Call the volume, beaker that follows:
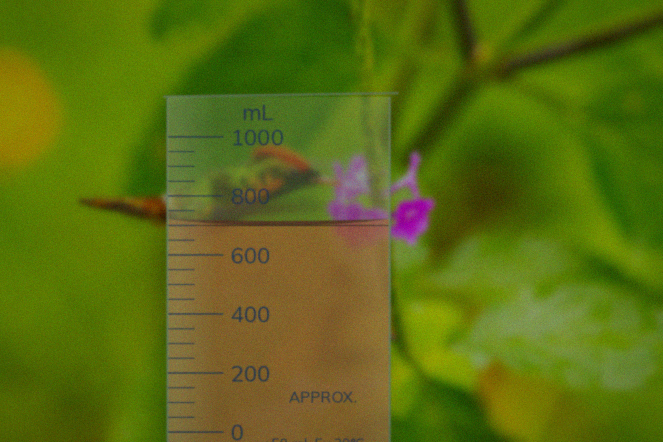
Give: 700 mL
